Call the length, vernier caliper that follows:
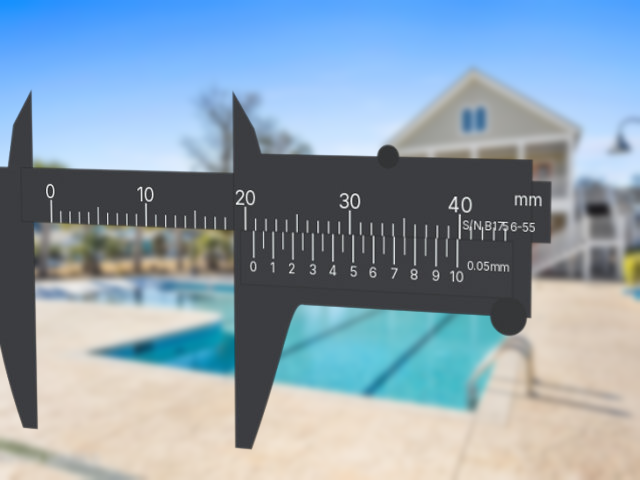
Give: 20.8 mm
